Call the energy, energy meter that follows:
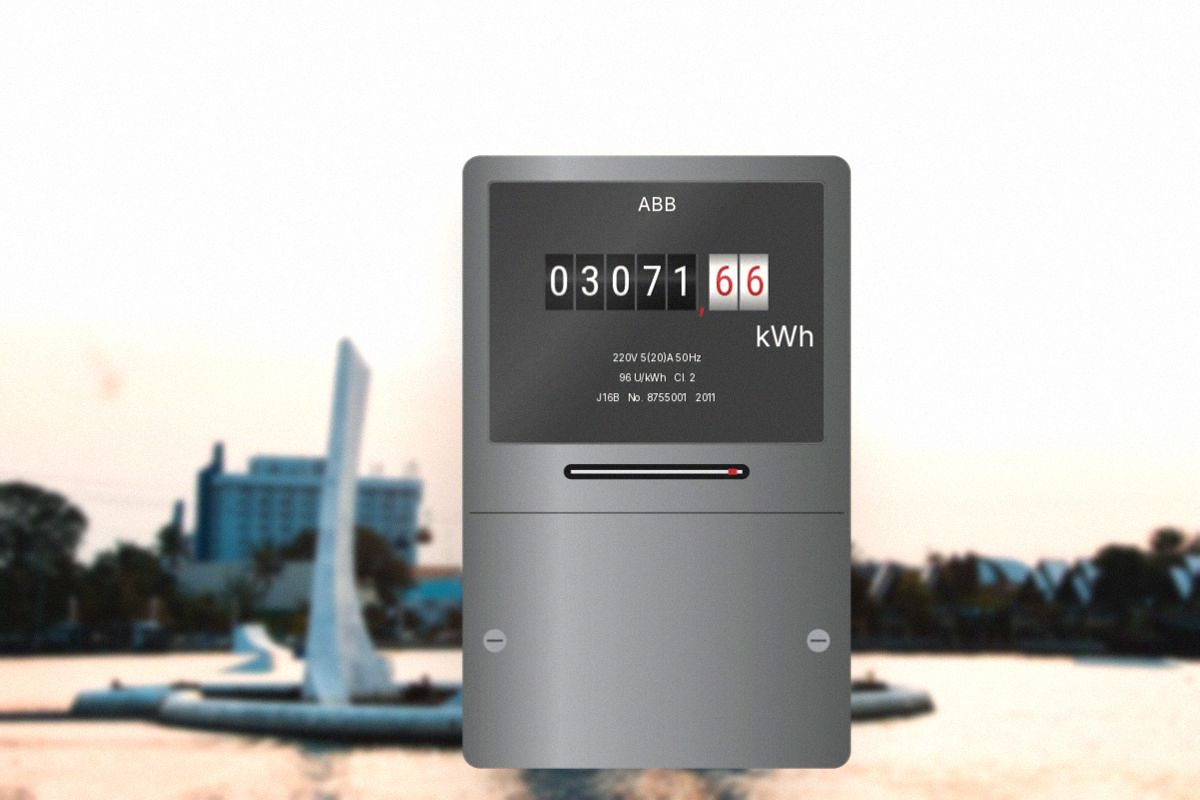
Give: 3071.66 kWh
